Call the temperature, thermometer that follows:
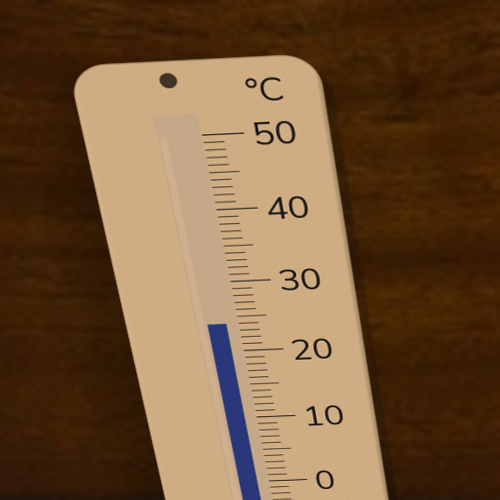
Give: 24 °C
